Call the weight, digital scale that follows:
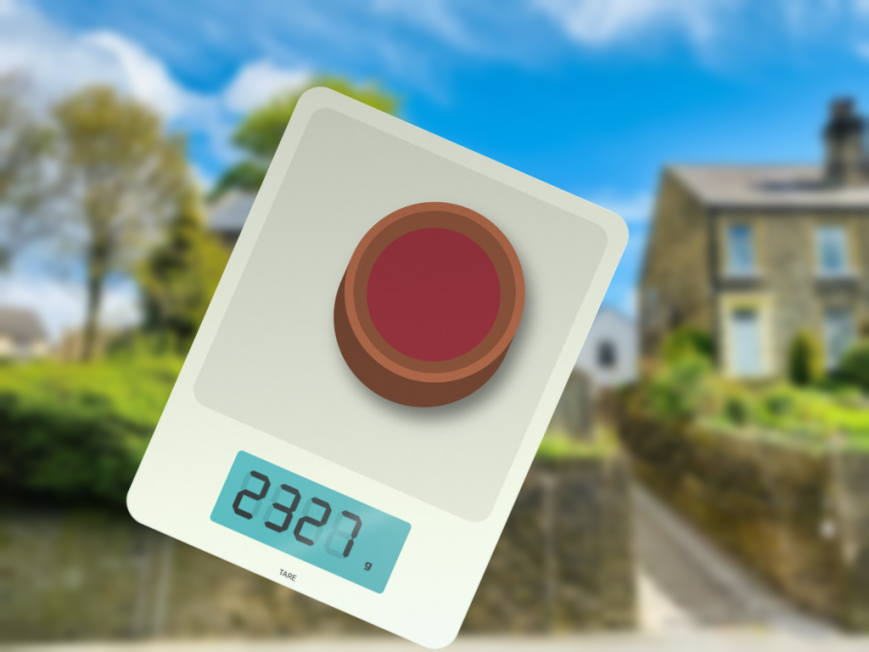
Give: 2327 g
